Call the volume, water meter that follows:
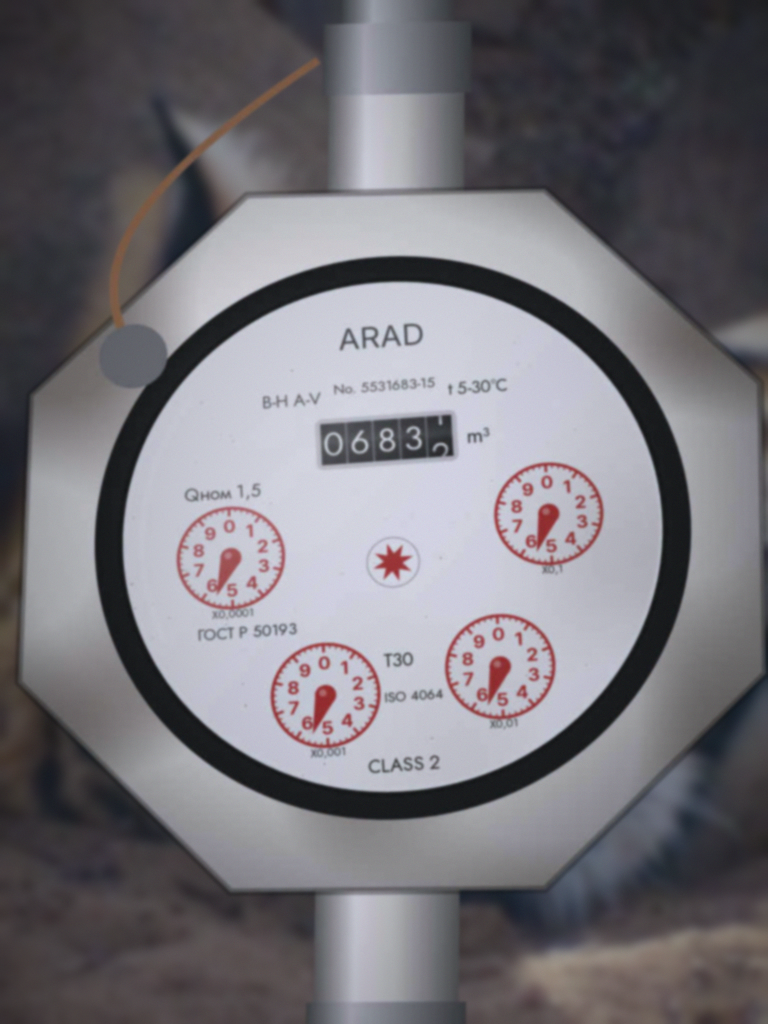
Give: 6831.5555 m³
